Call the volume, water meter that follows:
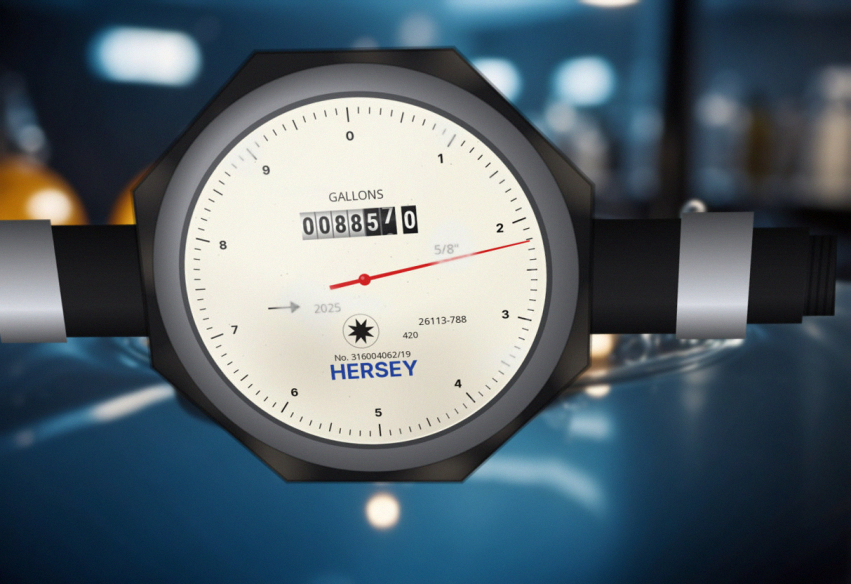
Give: 88572.2 gal
